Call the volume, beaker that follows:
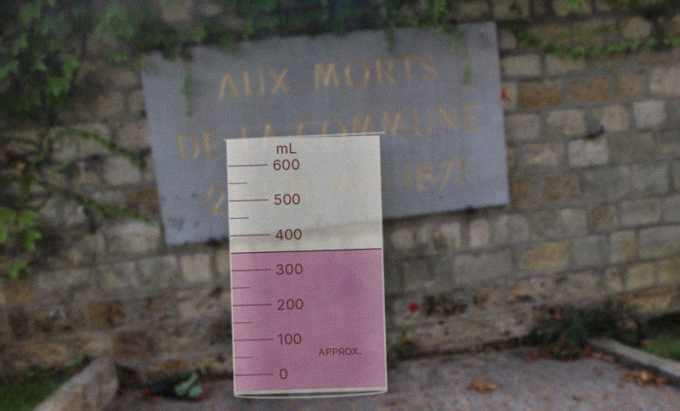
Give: 350 mL
